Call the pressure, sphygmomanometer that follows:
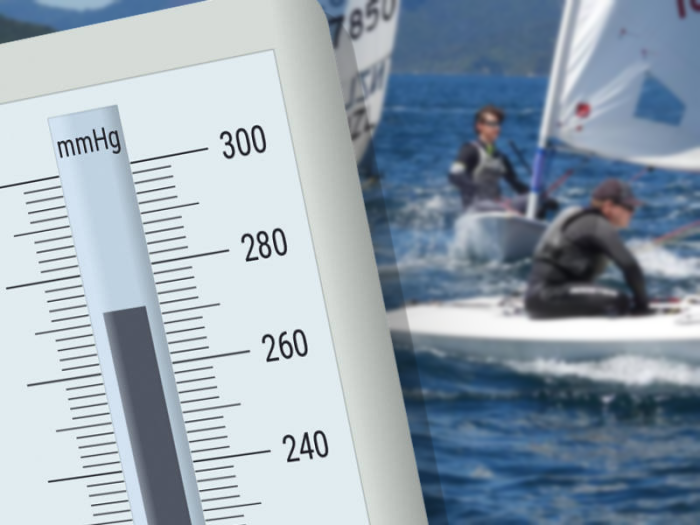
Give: 272 mmHg
